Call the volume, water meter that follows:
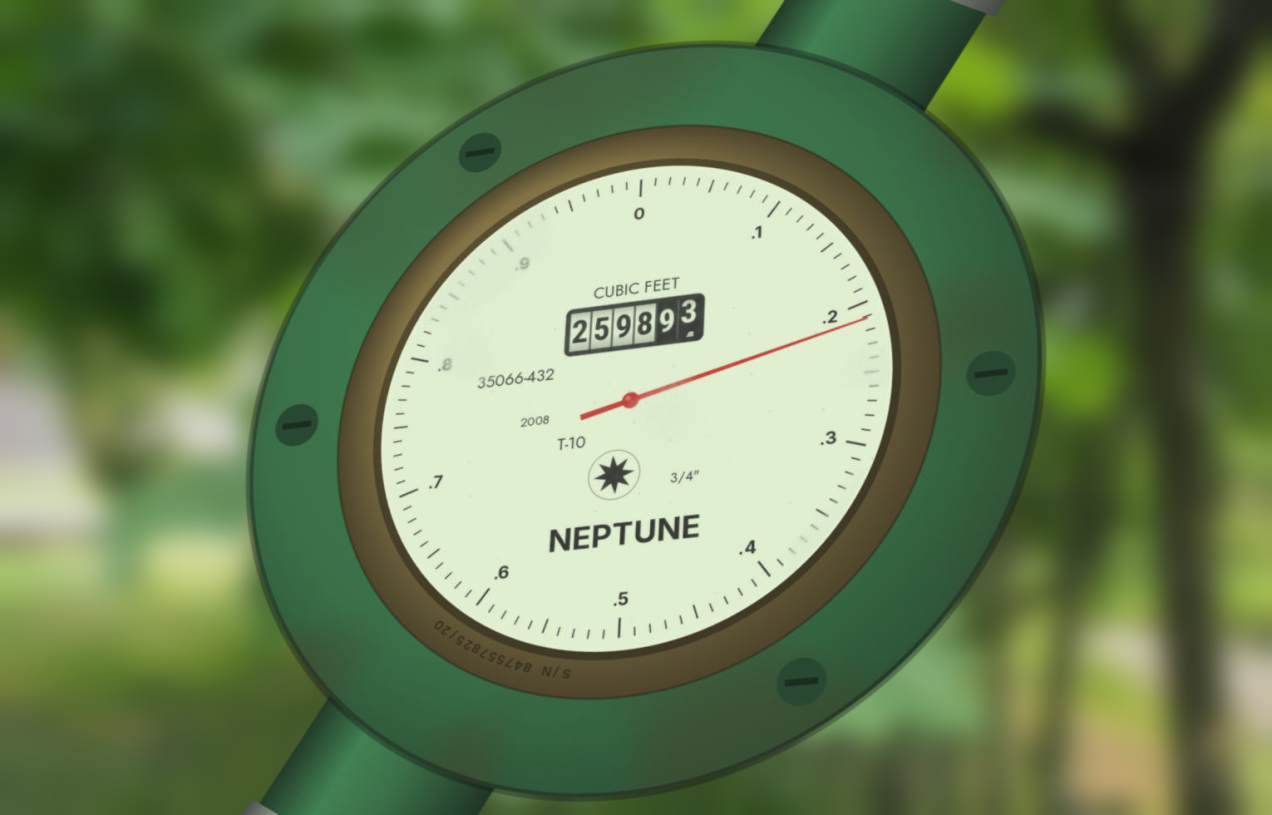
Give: 259893.21 ft³
